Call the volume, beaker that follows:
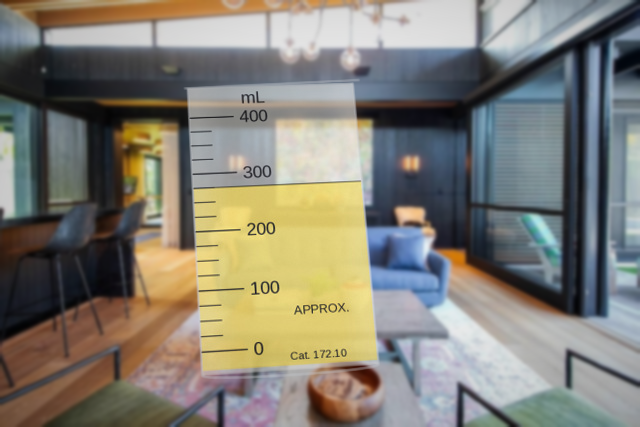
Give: 275 mL
